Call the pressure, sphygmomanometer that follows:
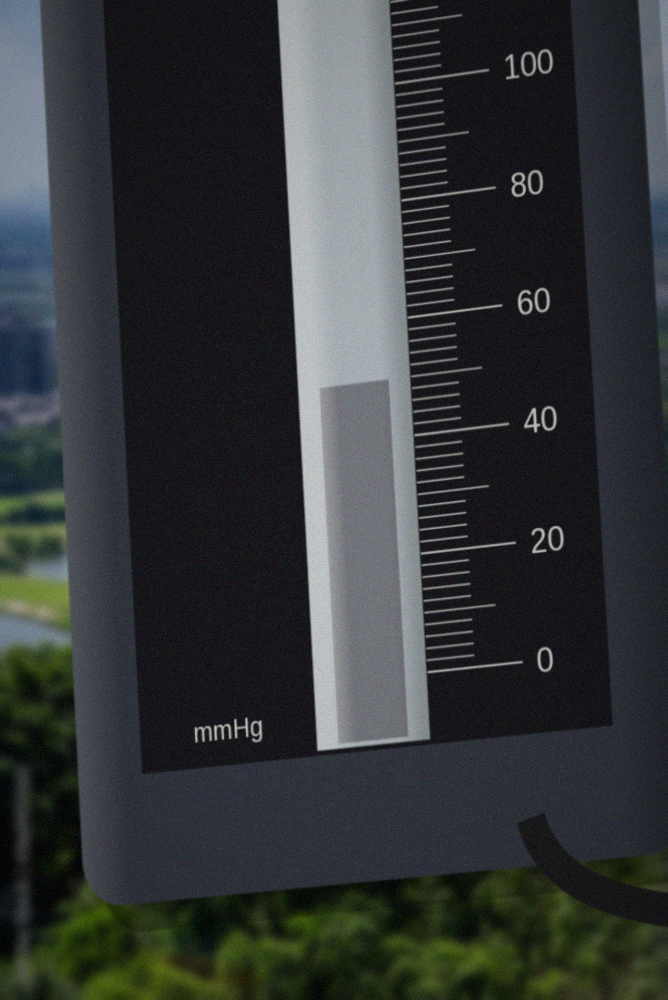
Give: 50 mmHg
